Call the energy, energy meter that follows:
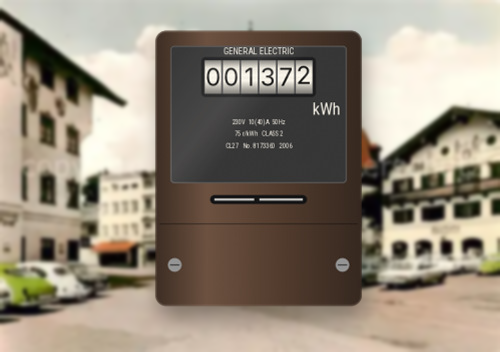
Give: 1372 kWh
